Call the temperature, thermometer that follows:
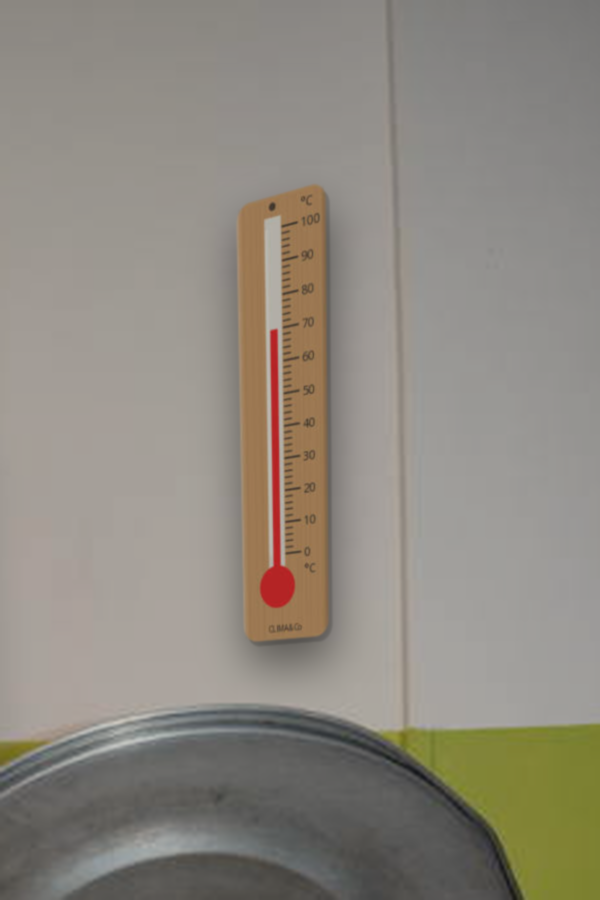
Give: 70 °C
